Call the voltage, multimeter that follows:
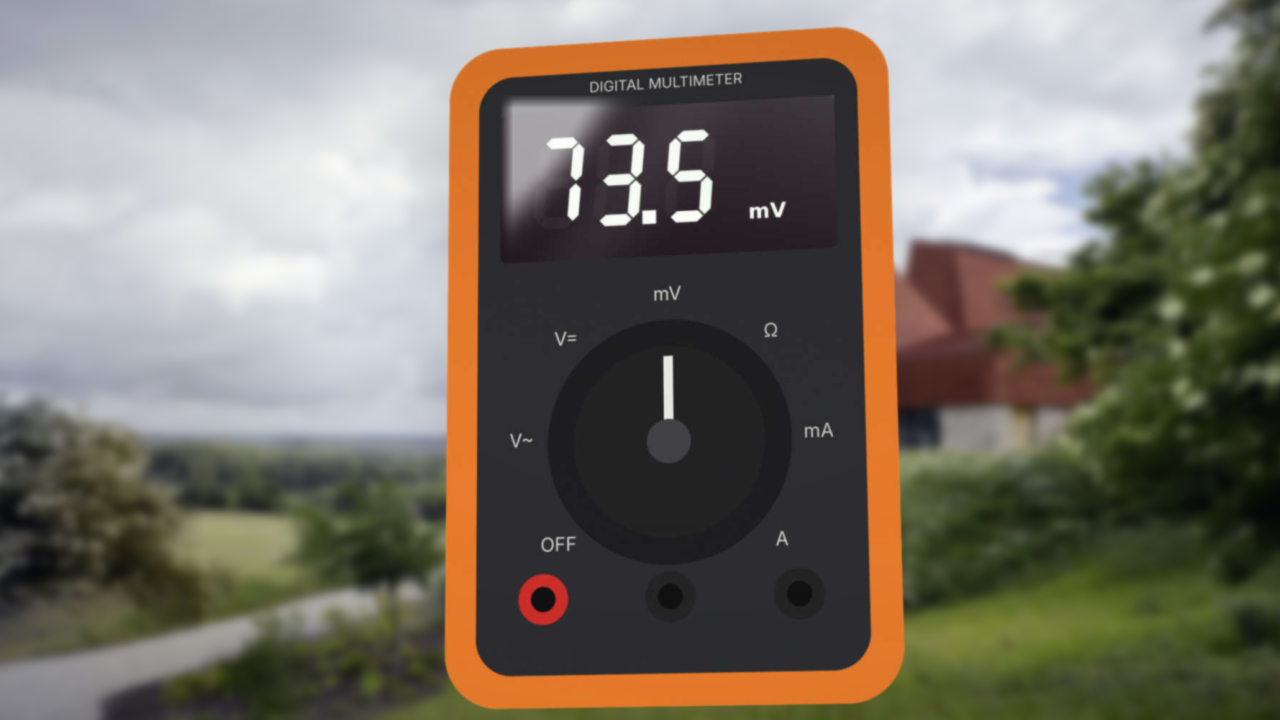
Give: 73.5 mV
